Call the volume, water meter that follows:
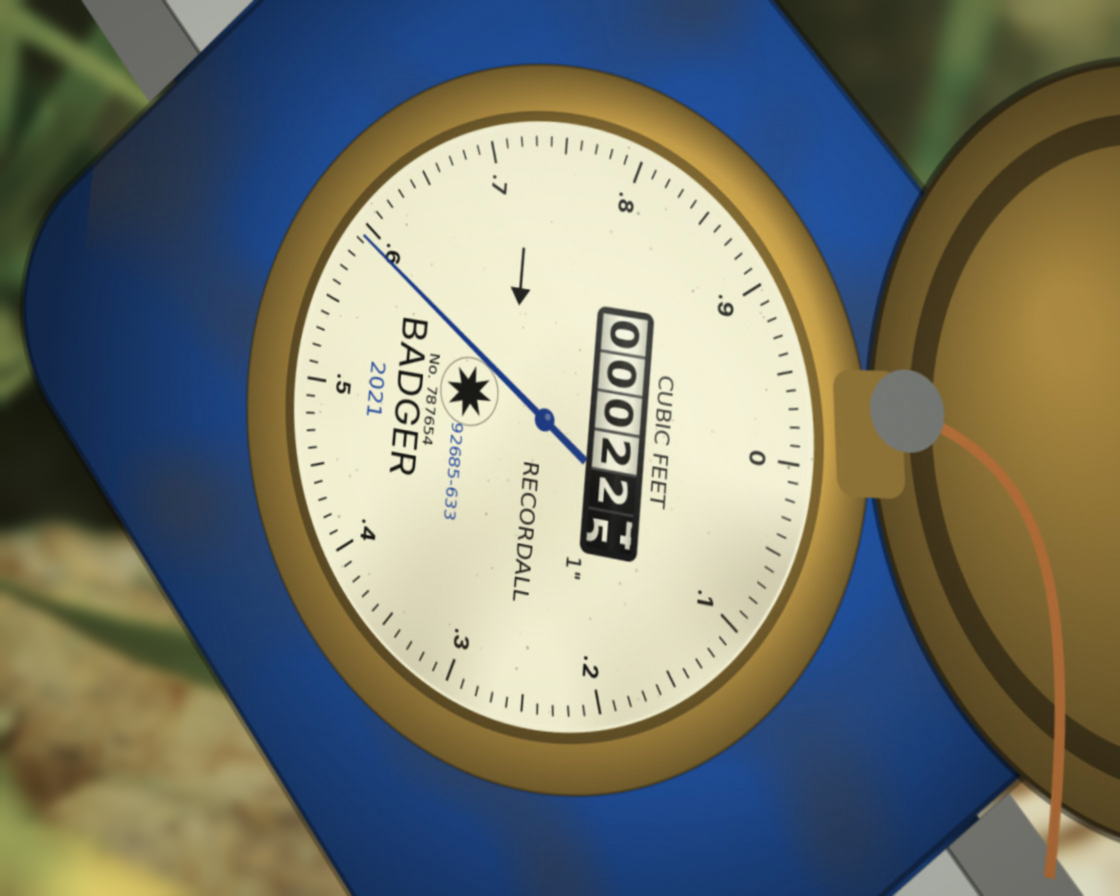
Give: 224.59 ft³
